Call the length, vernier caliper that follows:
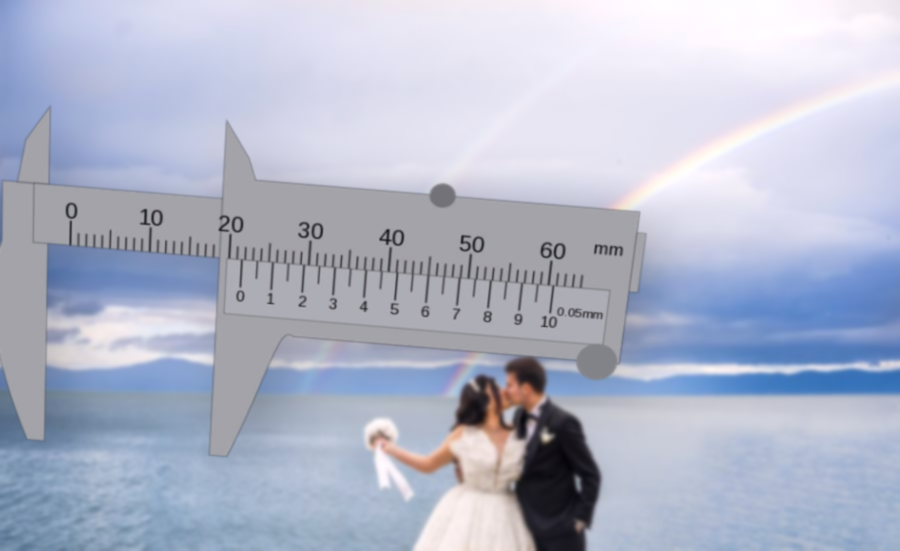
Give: 21.6 mm
